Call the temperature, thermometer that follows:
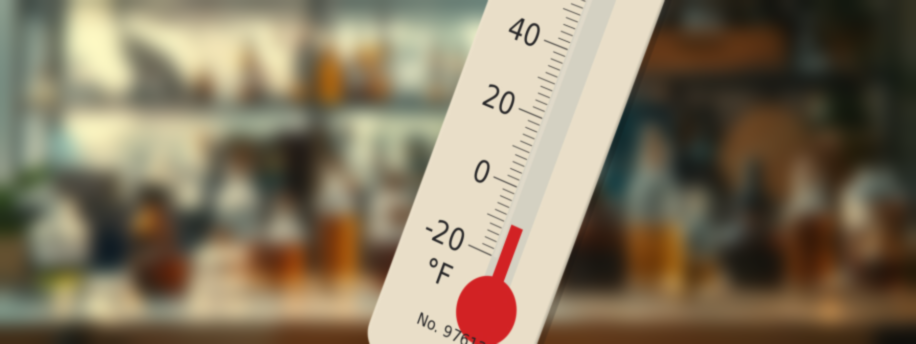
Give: -10 °F
